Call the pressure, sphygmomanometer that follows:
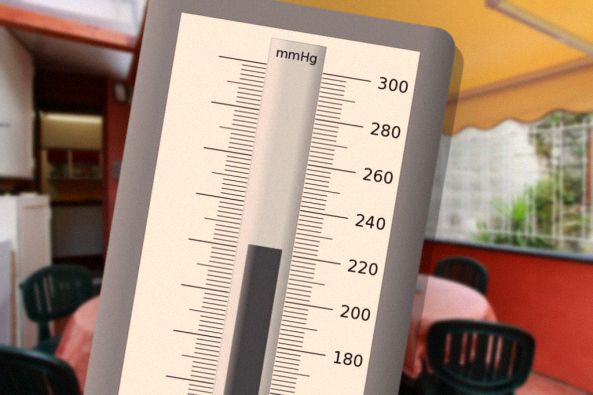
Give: 222 mmHg
